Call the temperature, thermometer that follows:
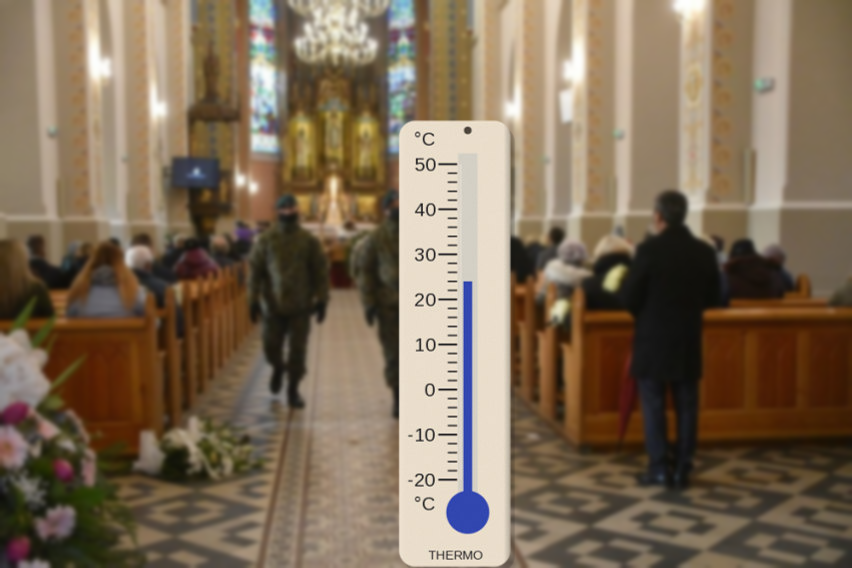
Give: 24 °C
